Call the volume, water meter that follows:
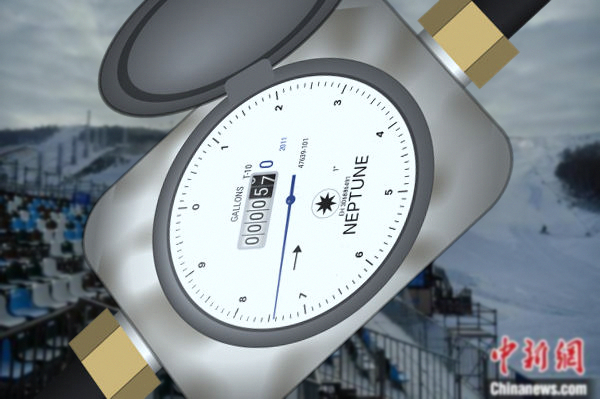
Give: 567.4 gal
